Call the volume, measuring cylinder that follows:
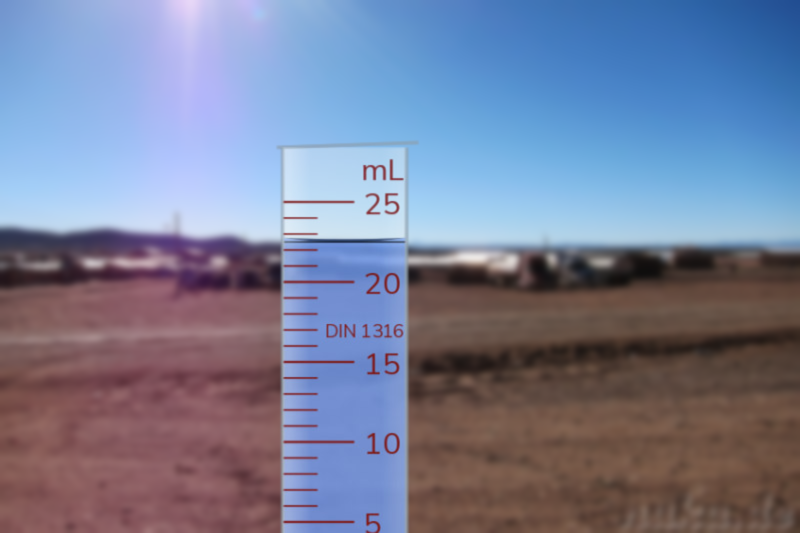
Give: 22.5 mL
